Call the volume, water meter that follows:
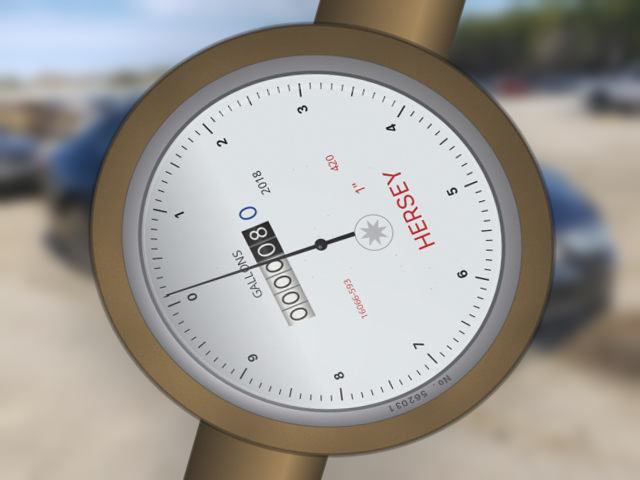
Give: 80.1 gal
